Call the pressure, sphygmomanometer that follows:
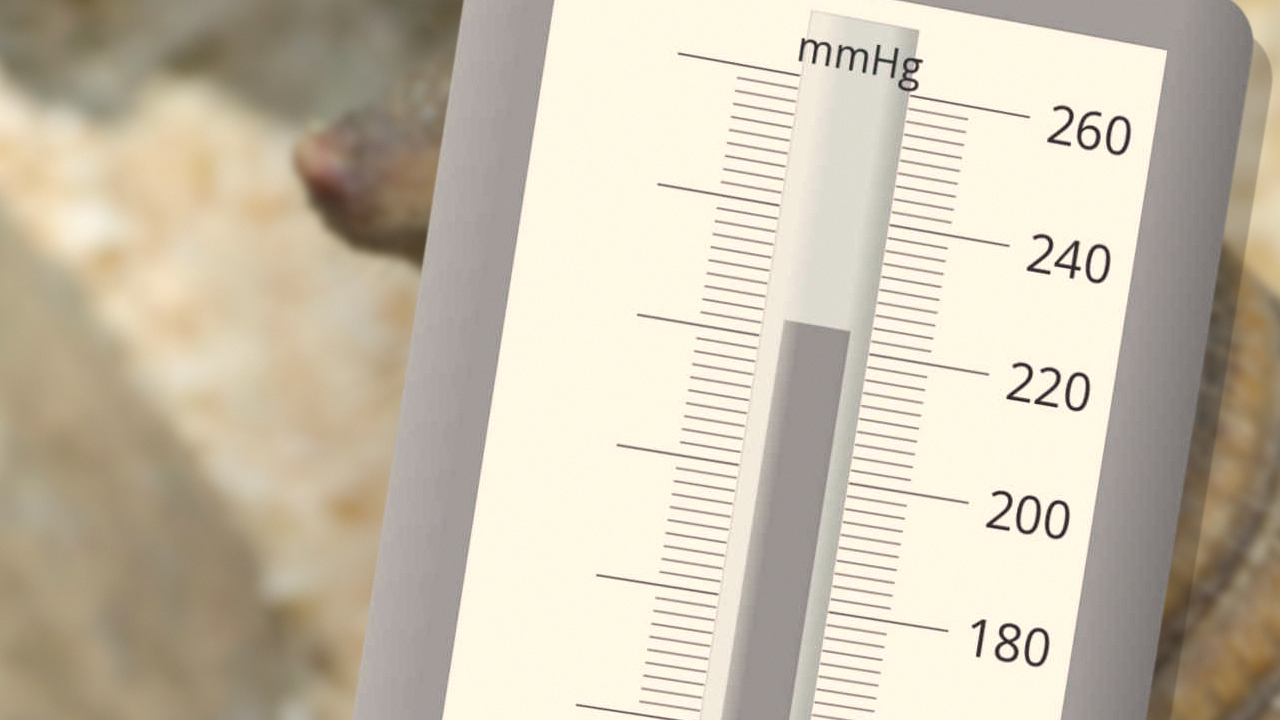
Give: 223 mmHg
